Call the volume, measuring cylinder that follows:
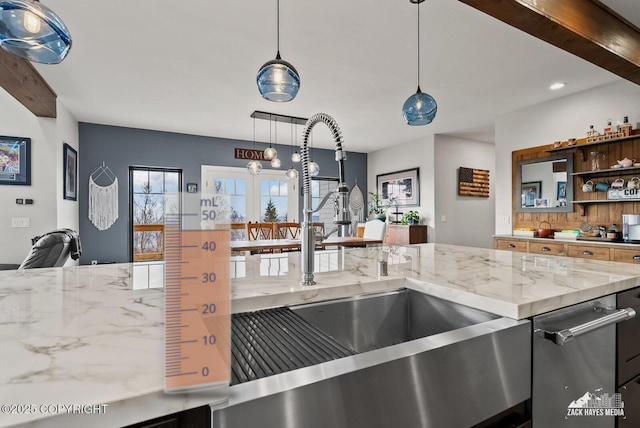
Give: 45 mL
